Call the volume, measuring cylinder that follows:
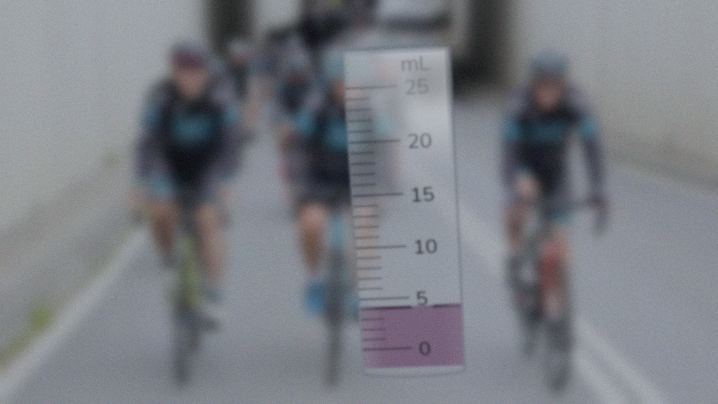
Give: 4 mL
